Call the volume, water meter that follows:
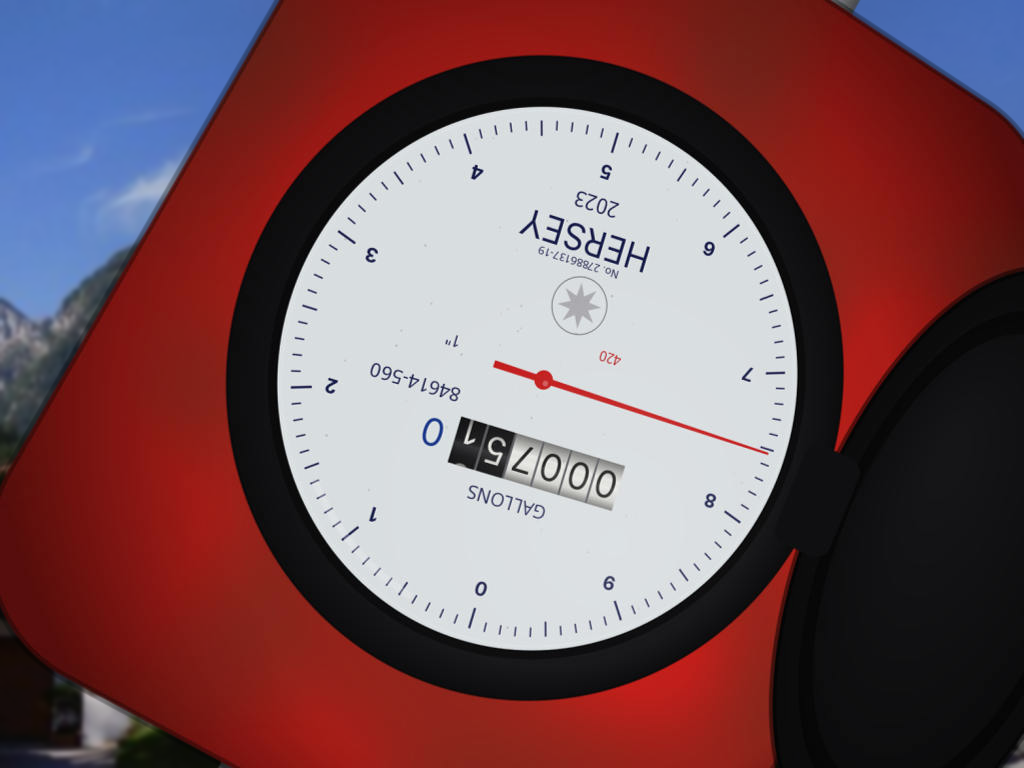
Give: 7507.5 gal
